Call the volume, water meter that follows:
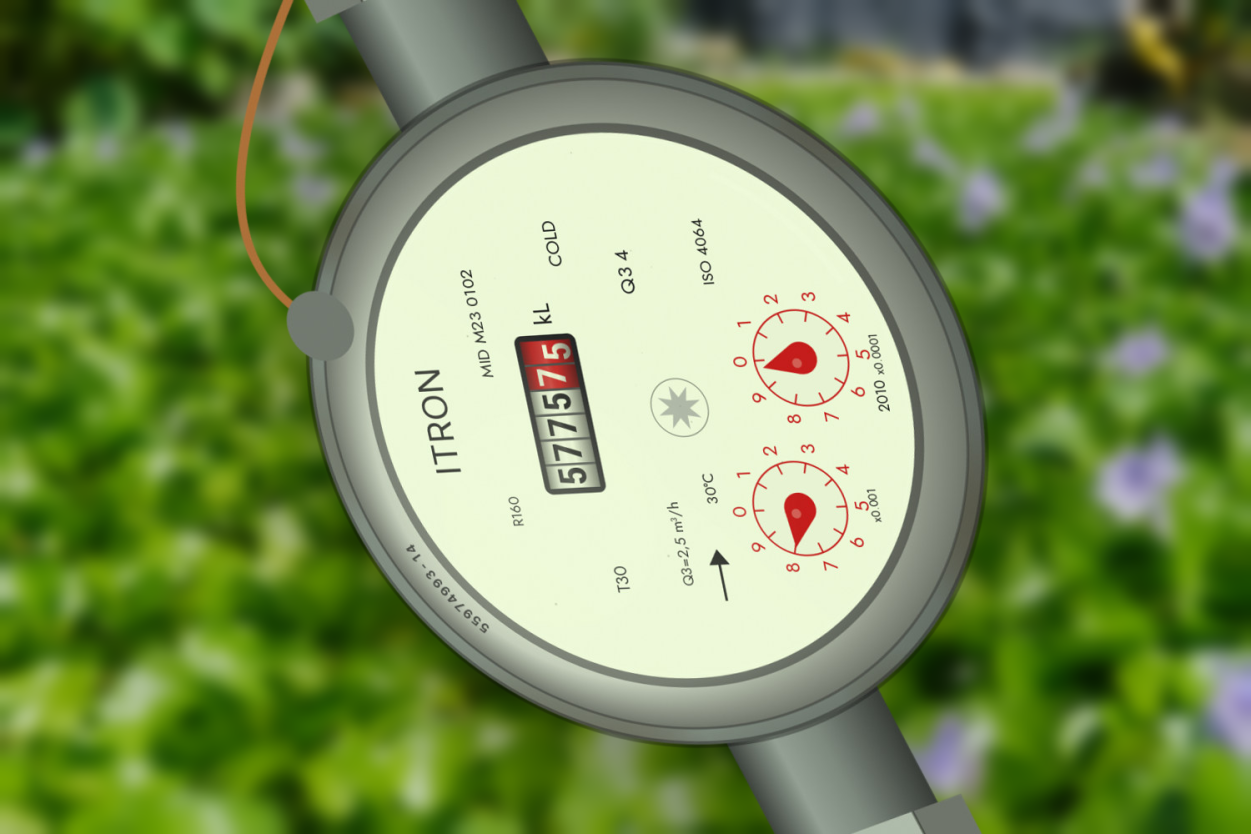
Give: 5775.7479 kL
